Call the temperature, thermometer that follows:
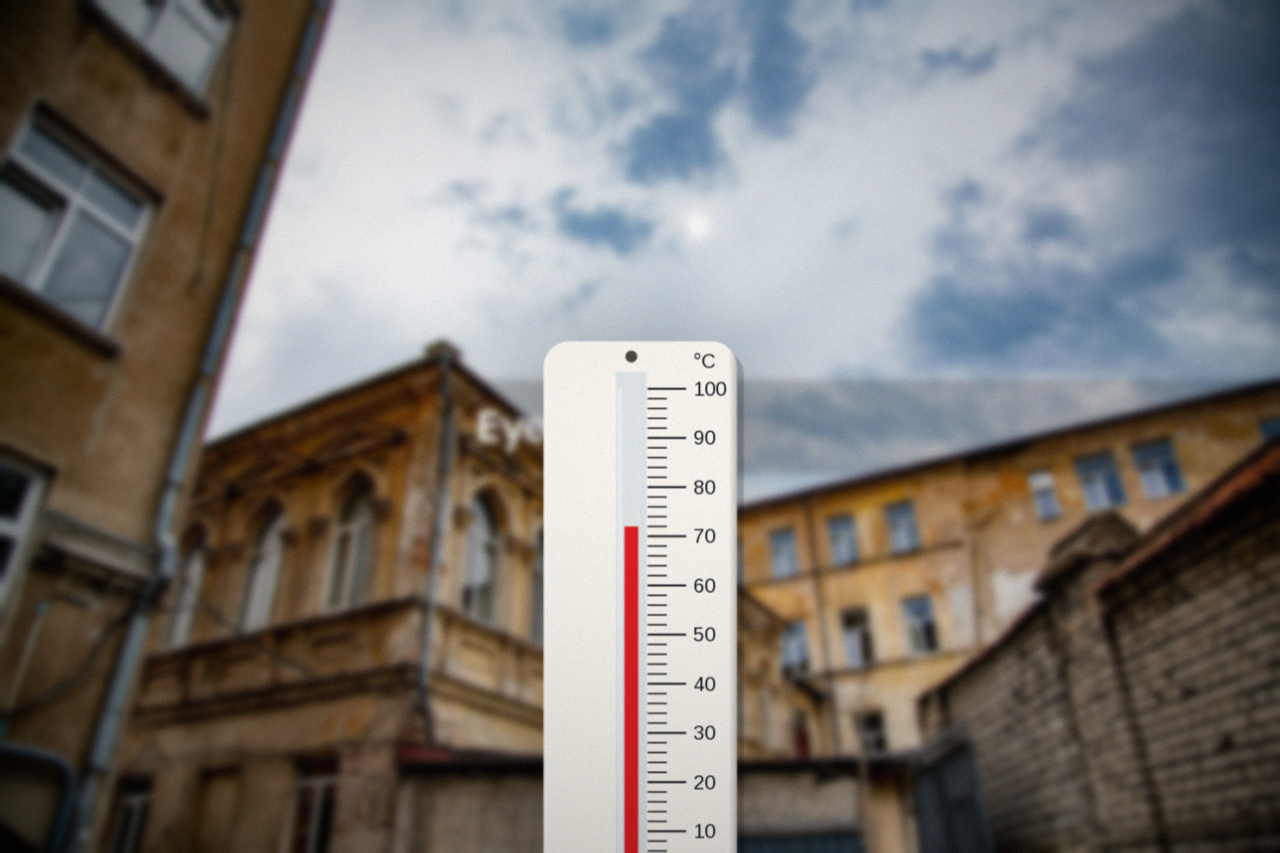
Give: 72 °C
